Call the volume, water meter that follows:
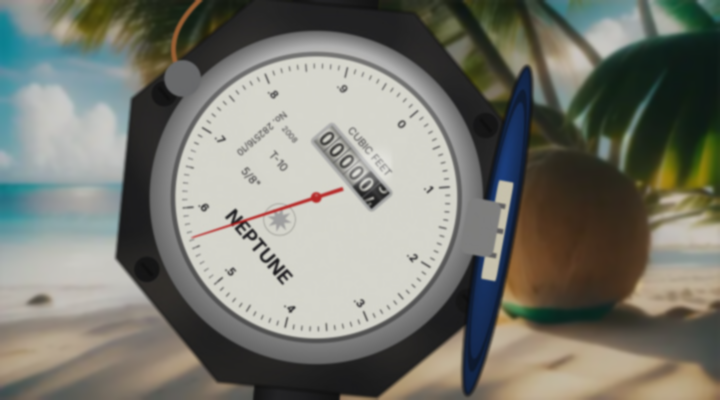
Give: 3.56 ft³
